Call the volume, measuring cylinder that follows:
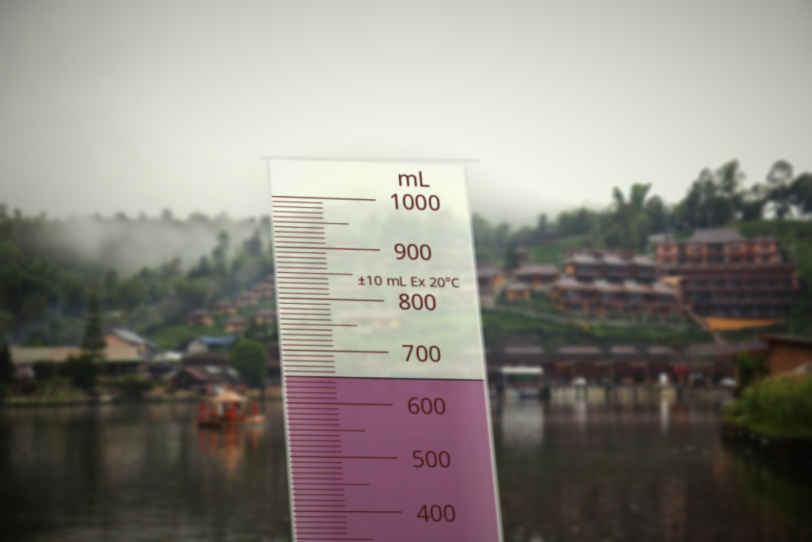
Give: 650 mL
